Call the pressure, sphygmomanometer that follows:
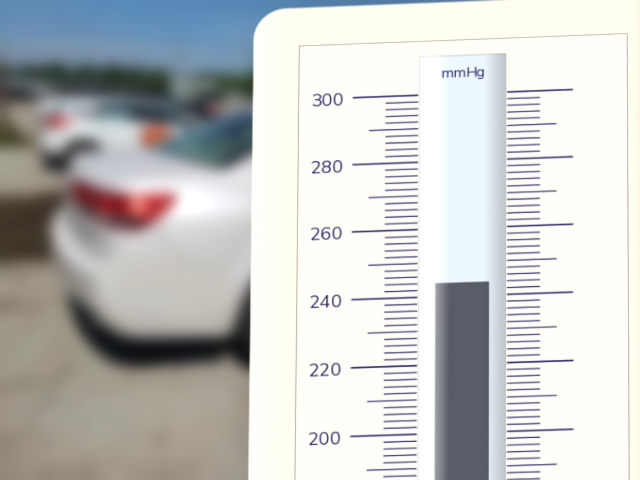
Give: 244 mmHg
